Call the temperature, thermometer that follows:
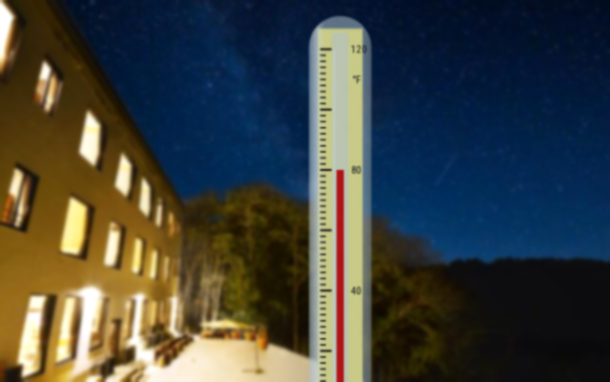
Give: 80 °F
